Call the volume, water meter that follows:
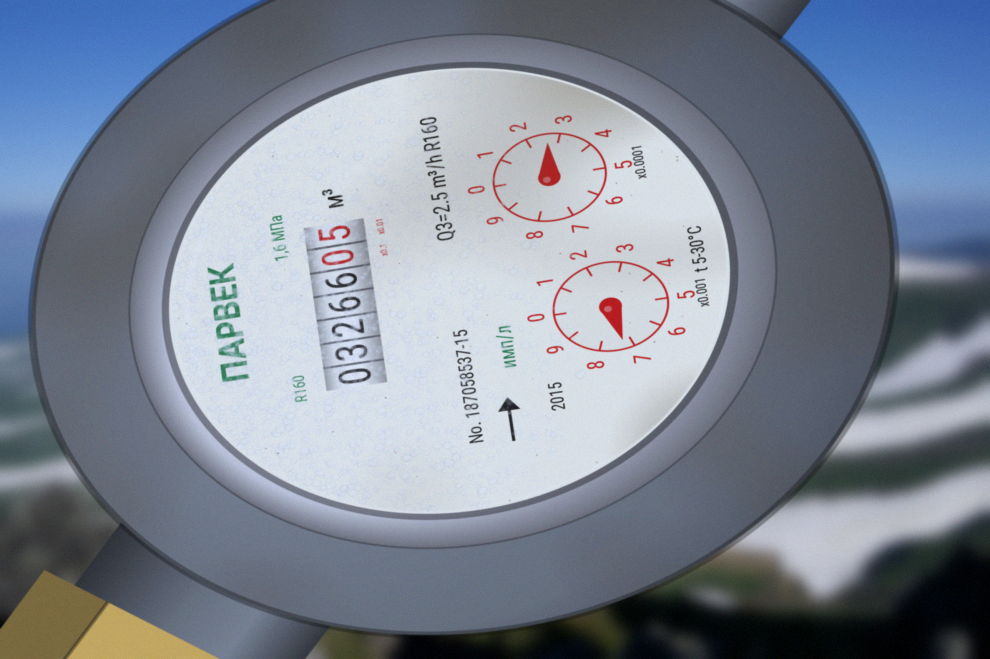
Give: 3266.0572 m³
